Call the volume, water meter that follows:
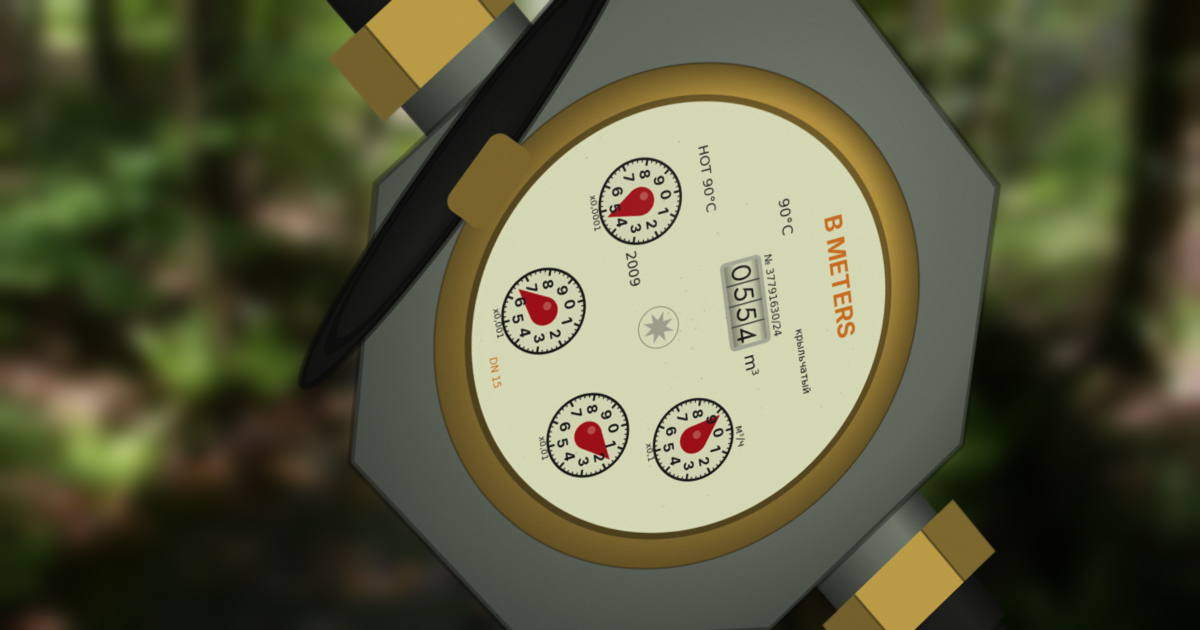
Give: 553.9164 m³
